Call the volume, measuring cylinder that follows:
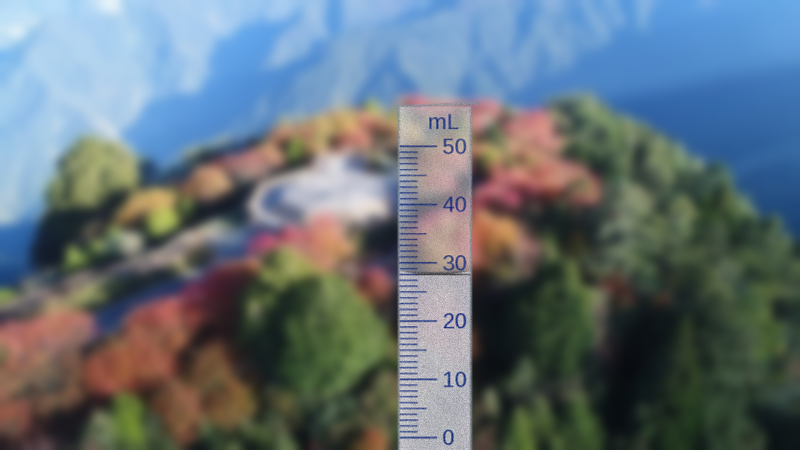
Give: 28 mL
